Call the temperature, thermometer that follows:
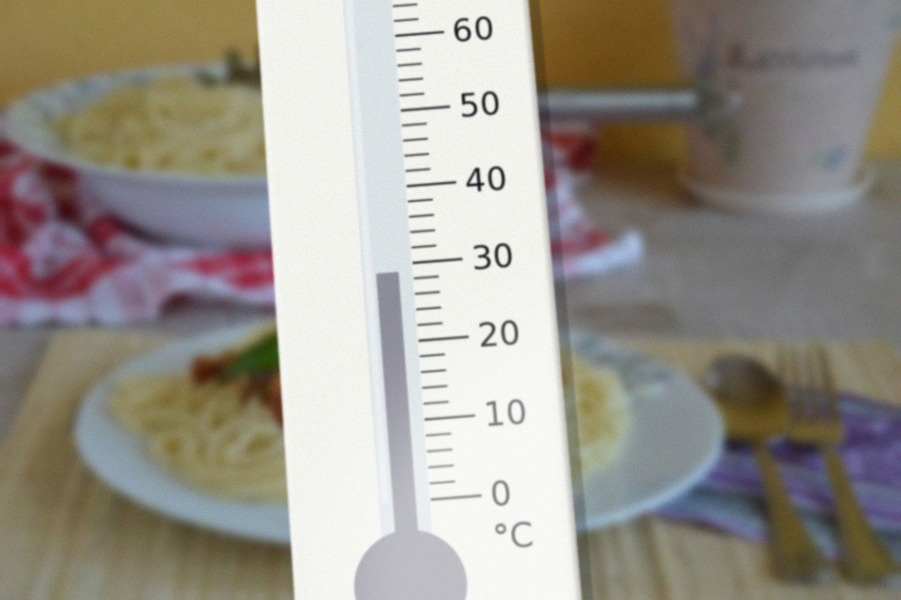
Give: 29 °C
